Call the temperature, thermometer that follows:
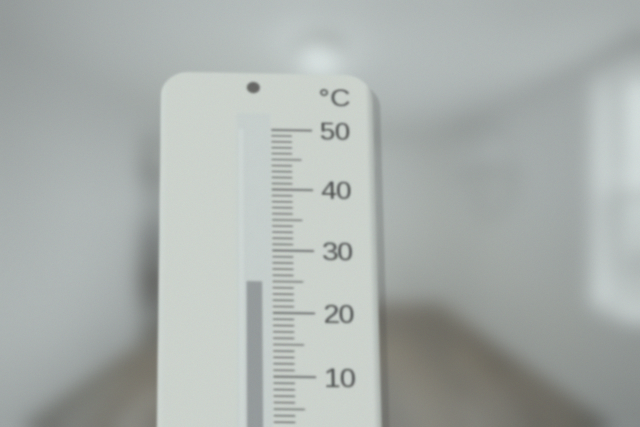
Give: 25 °C
